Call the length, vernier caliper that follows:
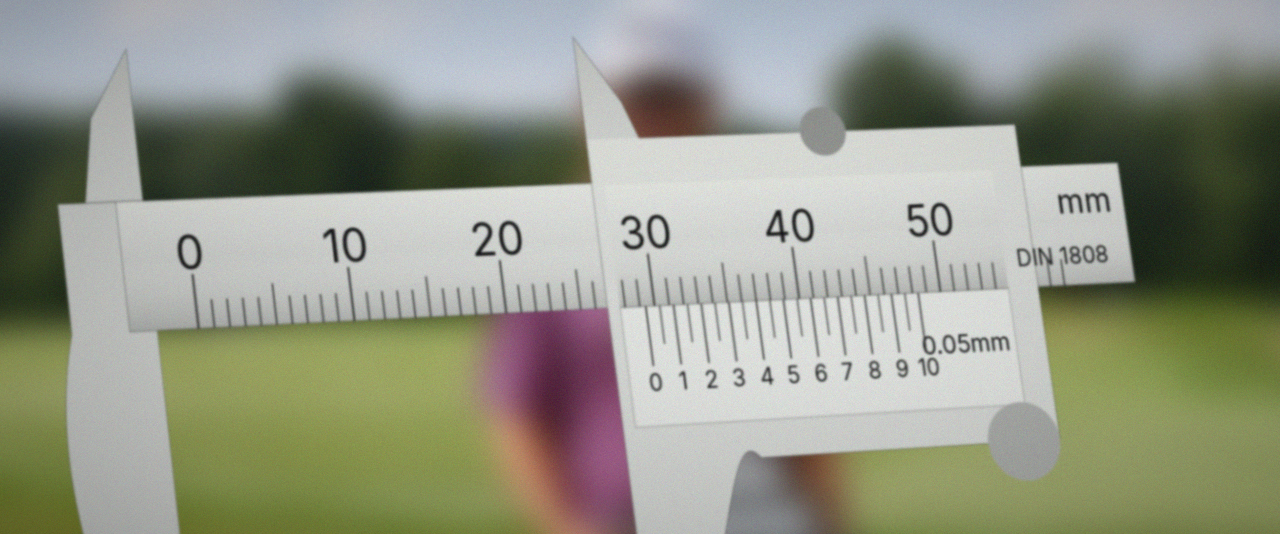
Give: 29.4 mm
